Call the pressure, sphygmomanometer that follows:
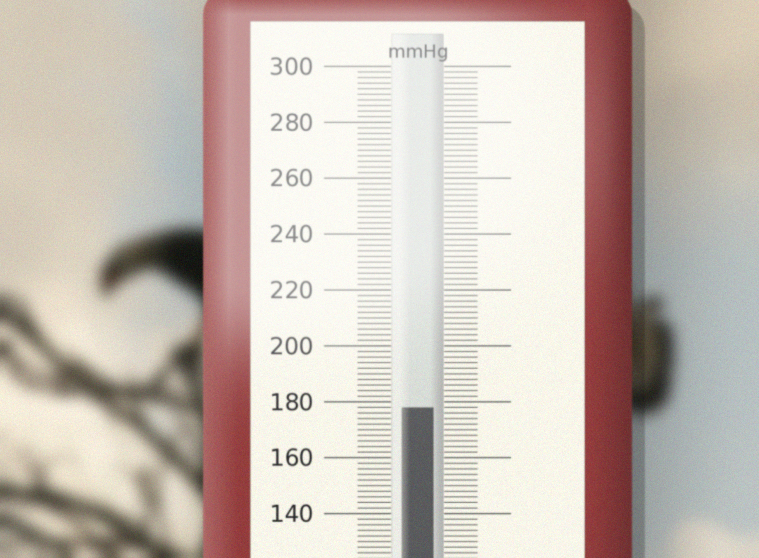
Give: 178 mmHg
